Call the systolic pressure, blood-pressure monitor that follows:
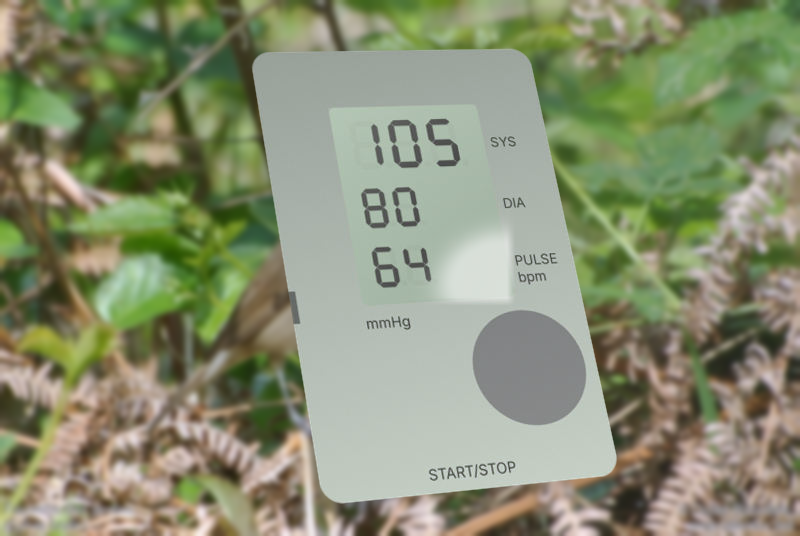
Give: 105 mmHg
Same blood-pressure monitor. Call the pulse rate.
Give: 64 bpm
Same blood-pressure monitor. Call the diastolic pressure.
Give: 80 mmHg
